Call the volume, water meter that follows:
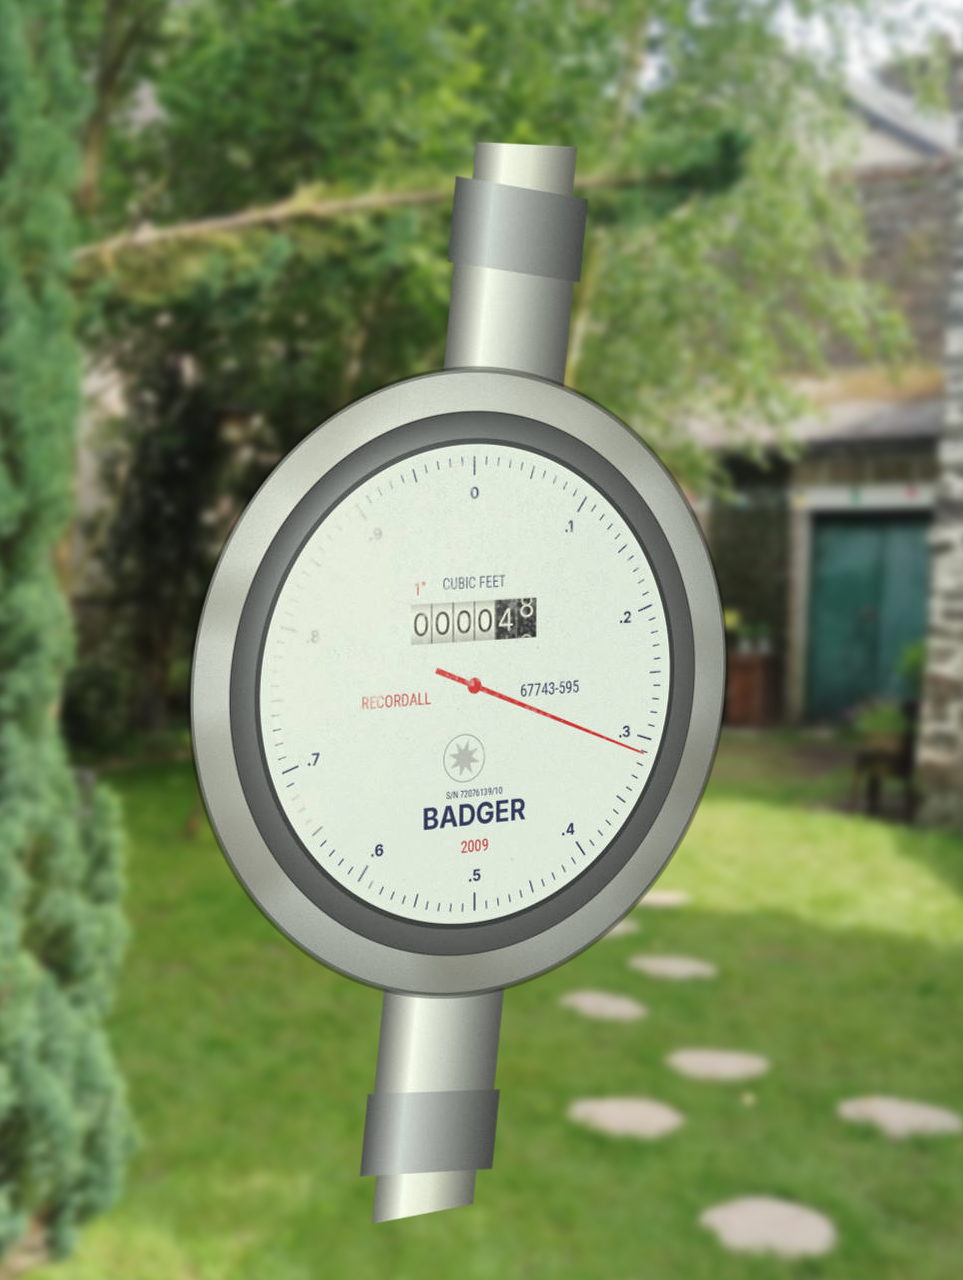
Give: 48.31 ft³
